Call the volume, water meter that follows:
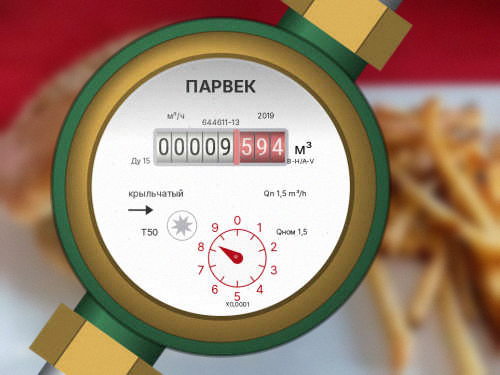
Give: 9.5948 m³
